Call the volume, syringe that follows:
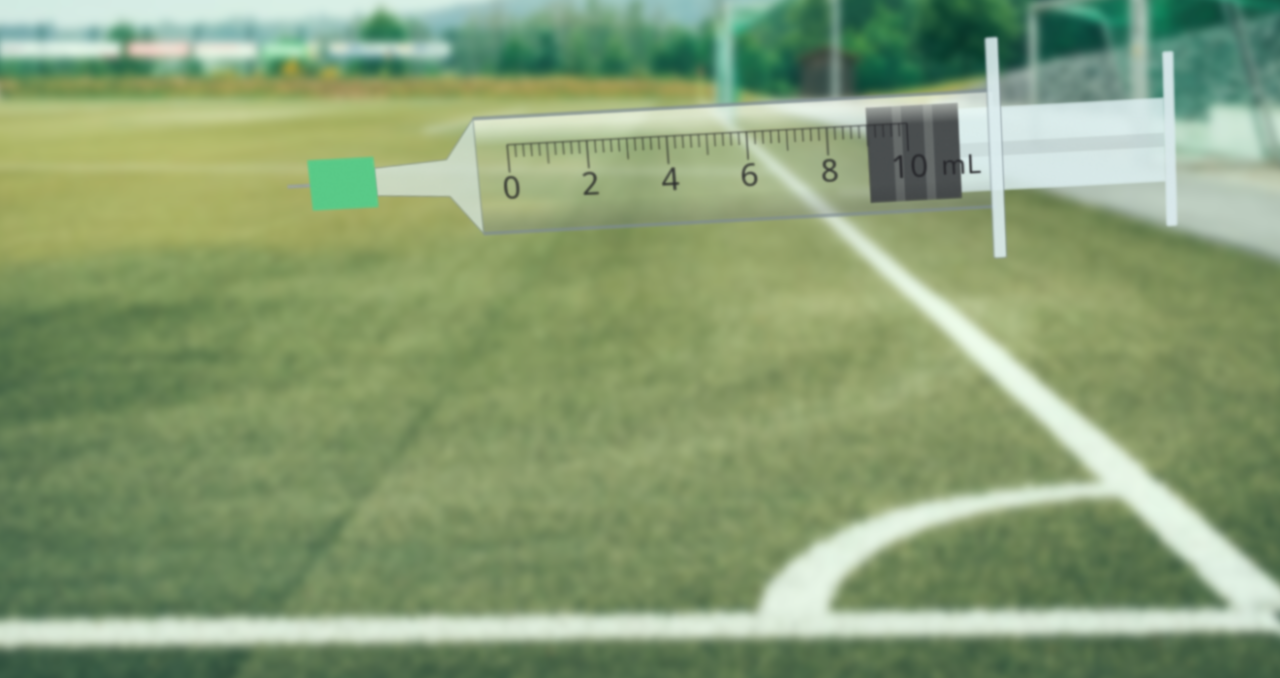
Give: 9 mL
